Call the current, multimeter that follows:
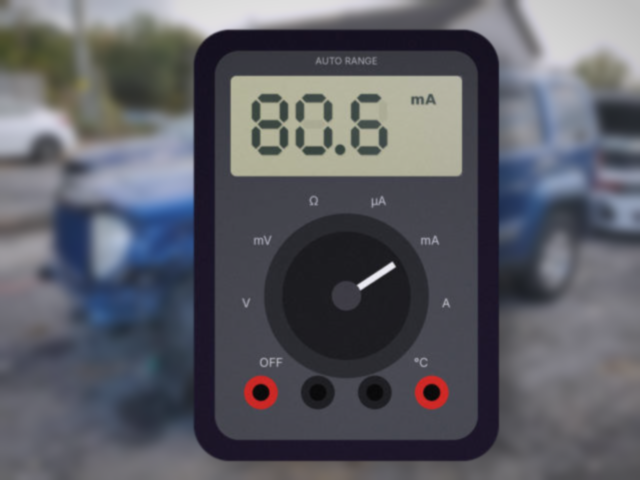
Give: 80.6 mA
